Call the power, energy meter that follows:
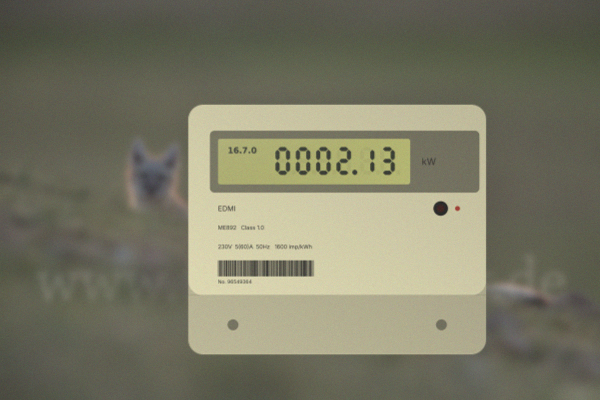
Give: 2.13 kW
